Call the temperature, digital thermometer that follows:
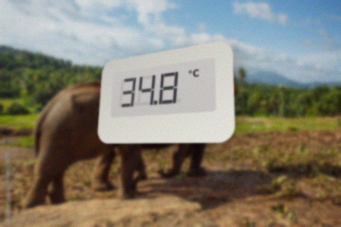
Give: 34.8 °C
